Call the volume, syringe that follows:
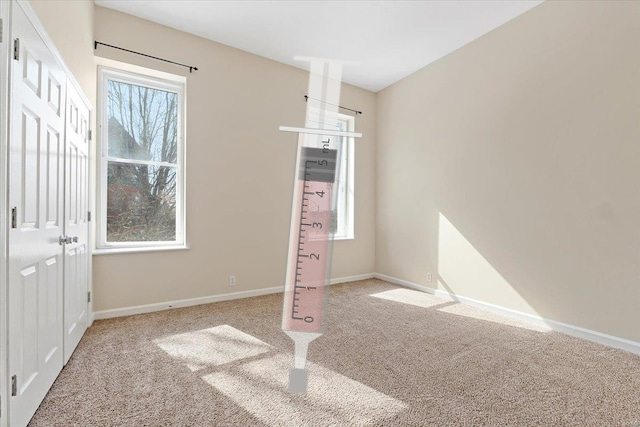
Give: 4.4 mL
